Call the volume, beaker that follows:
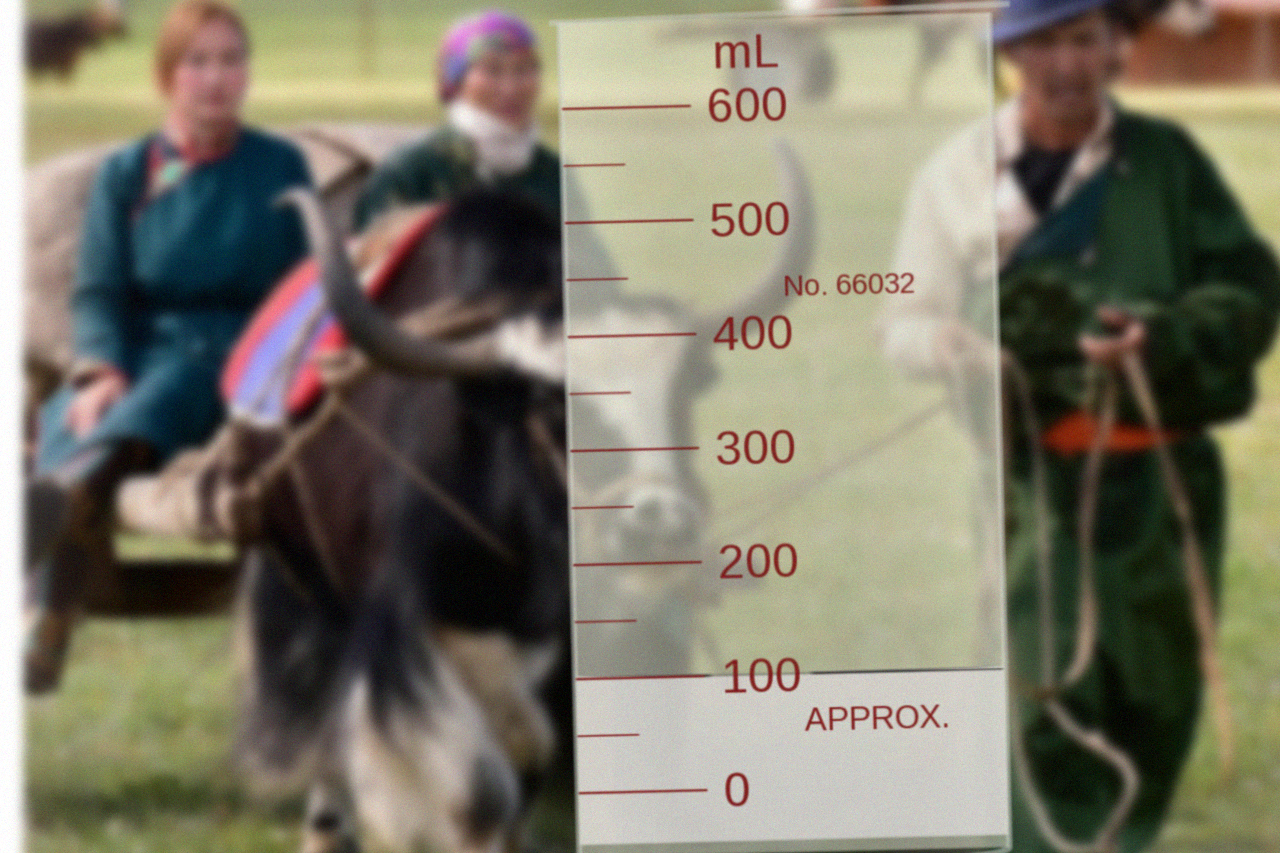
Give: 100 mL
